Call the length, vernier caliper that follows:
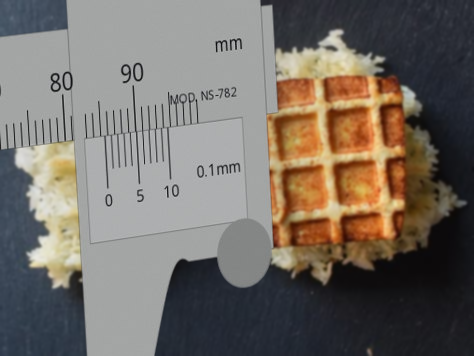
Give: 85.6 mm
